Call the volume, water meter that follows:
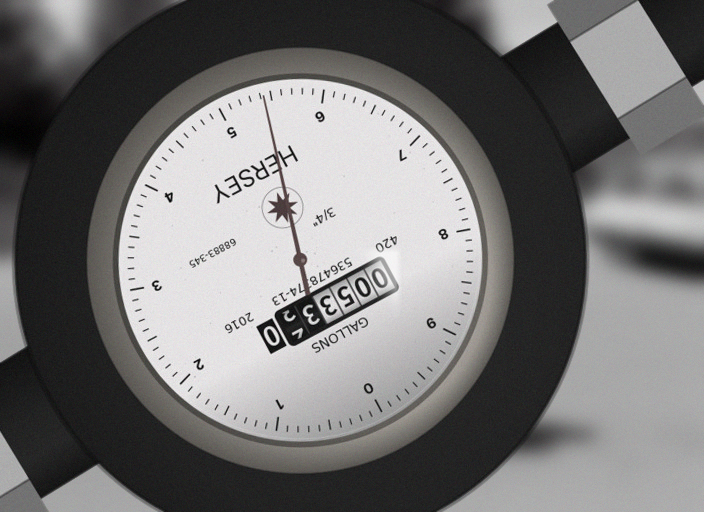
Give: 53325.4 gal
